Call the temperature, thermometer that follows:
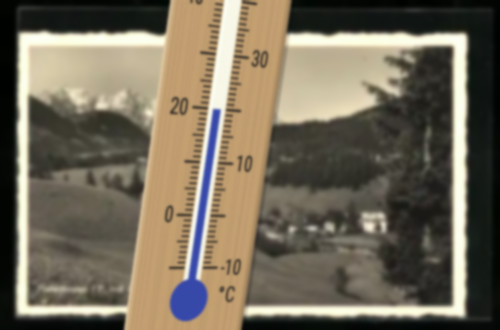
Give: 20 °C
